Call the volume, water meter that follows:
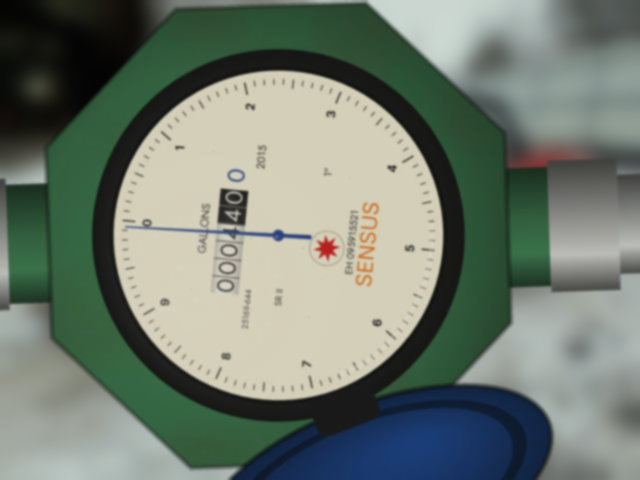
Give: 4399.9 gal
